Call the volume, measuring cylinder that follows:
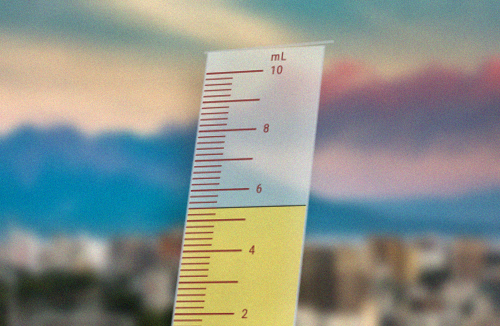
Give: 5.4 mL
